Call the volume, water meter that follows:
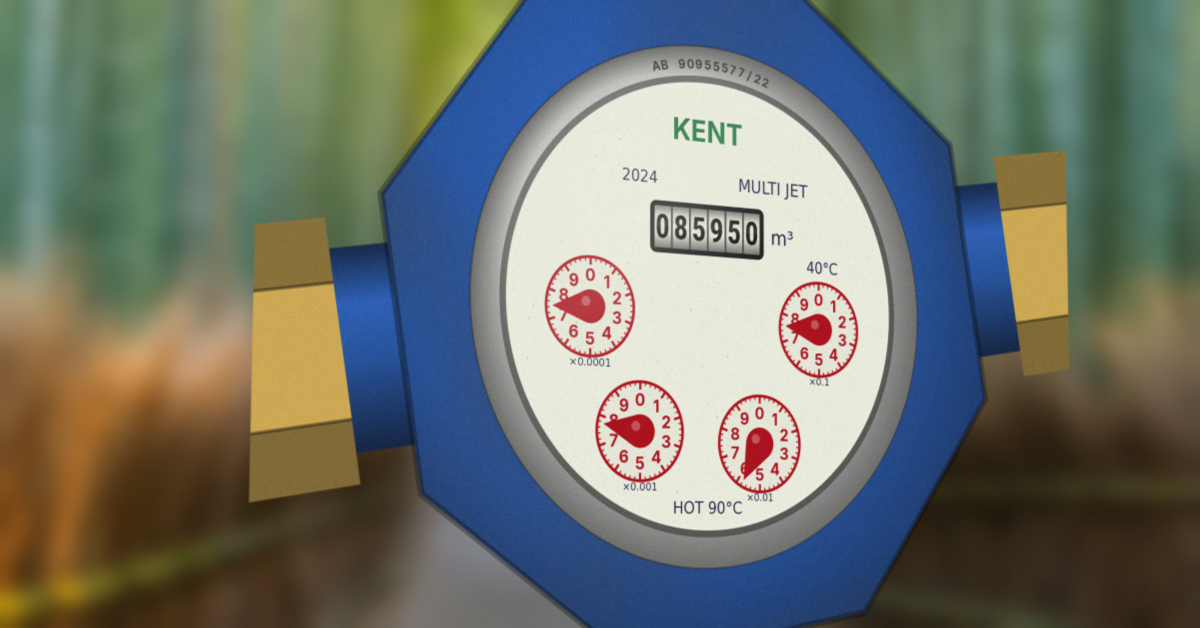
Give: 85950.7577 m³
